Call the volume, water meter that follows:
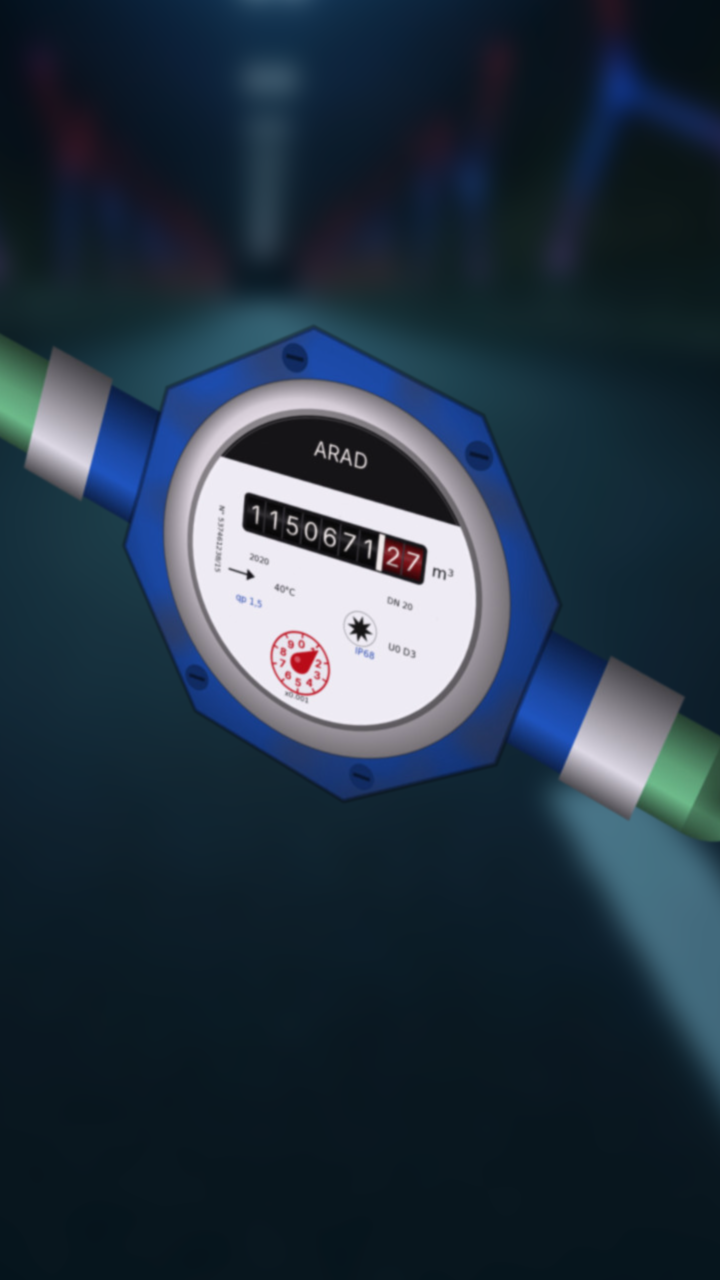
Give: 1150671.271 m³
